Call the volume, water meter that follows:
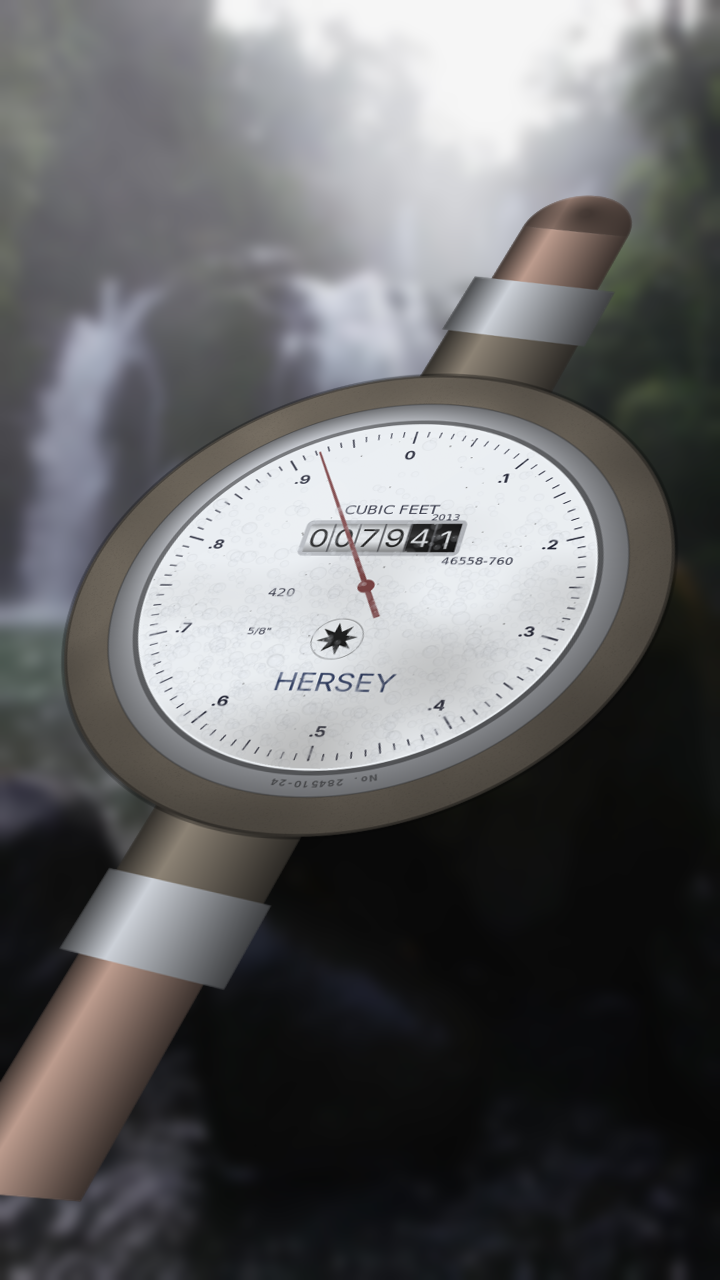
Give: 7940.92 ft³
